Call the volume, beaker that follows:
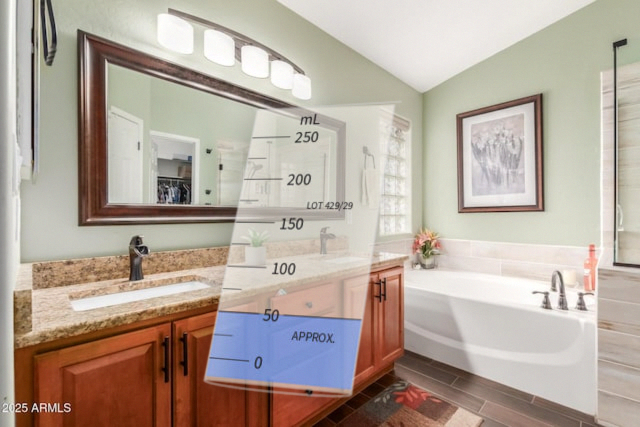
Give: 50 mL
